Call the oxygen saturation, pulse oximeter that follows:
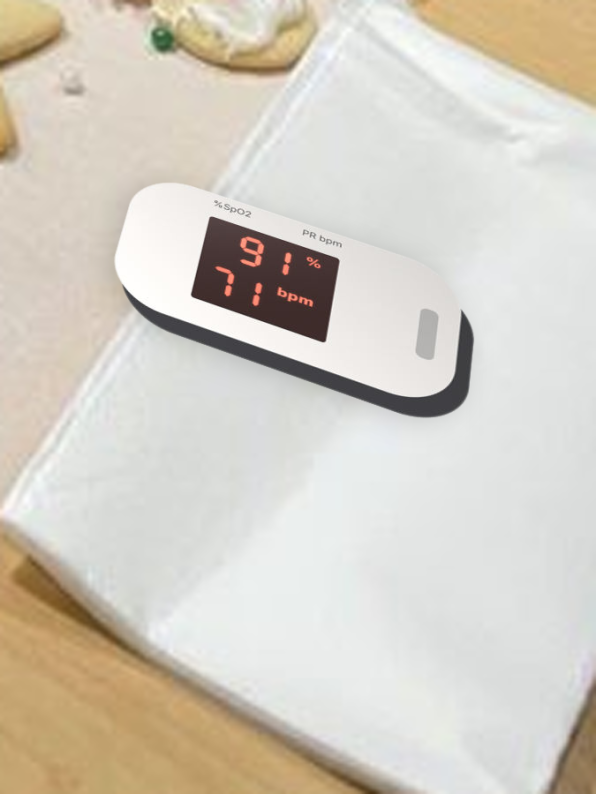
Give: 91 %
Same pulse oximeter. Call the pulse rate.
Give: 71 bpm
